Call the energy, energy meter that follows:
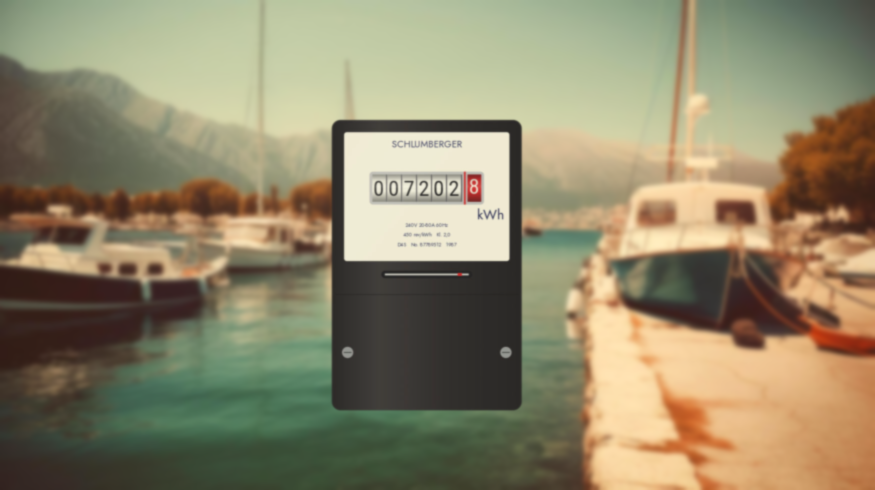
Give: 7202.8 kWh
